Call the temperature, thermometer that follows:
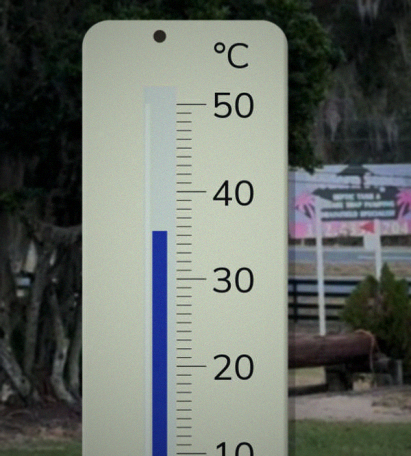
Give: 35.5 °C
